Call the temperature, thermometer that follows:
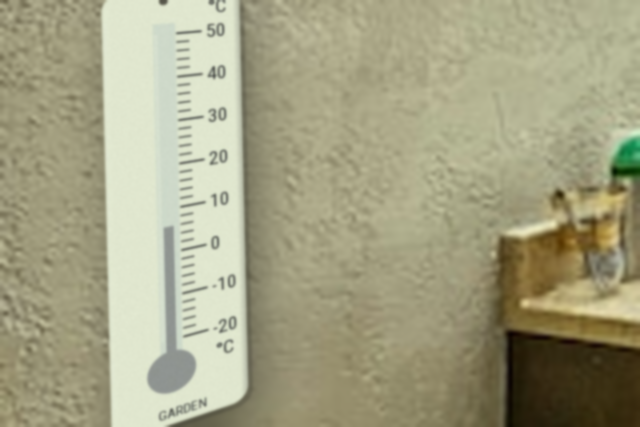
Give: 6 °C
